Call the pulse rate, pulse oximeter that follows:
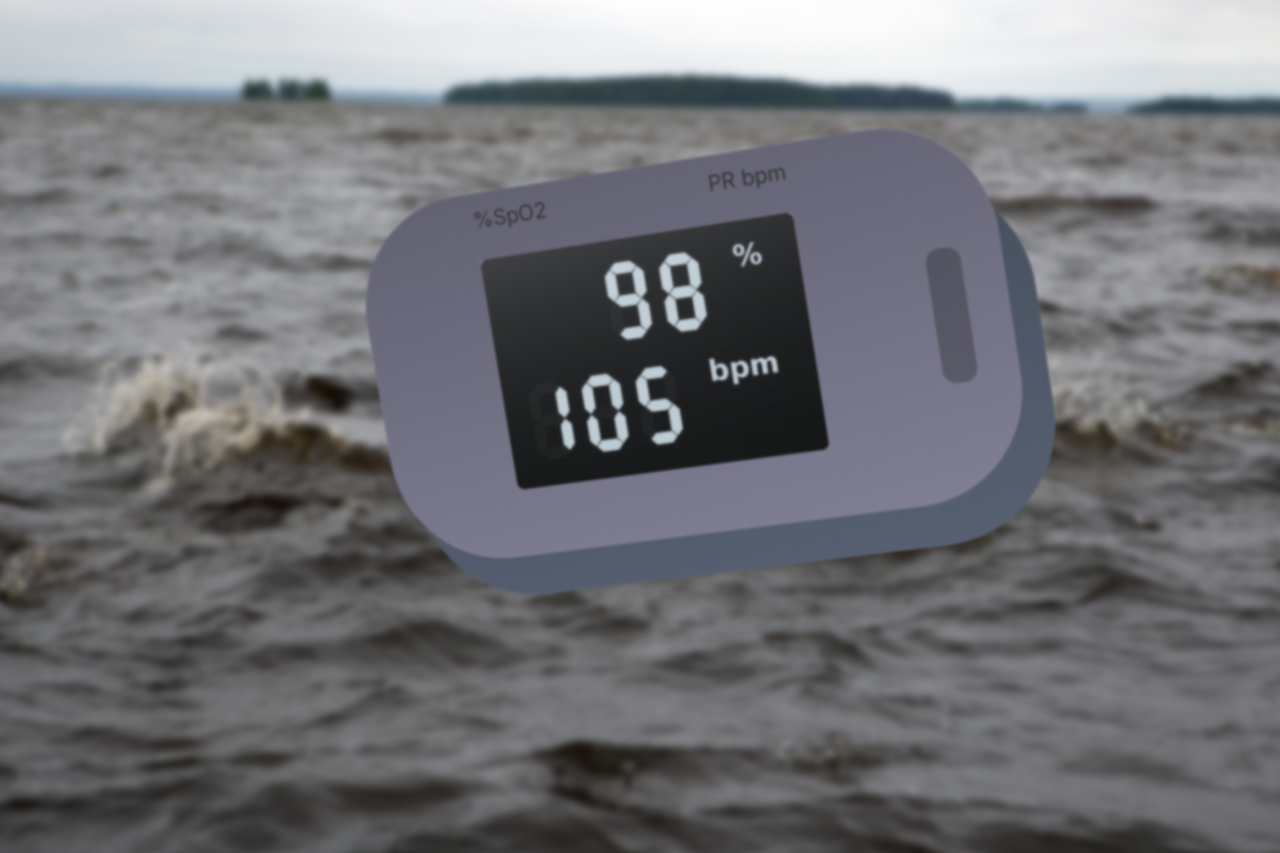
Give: 105 bpm
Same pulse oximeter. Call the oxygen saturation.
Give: 98 %
